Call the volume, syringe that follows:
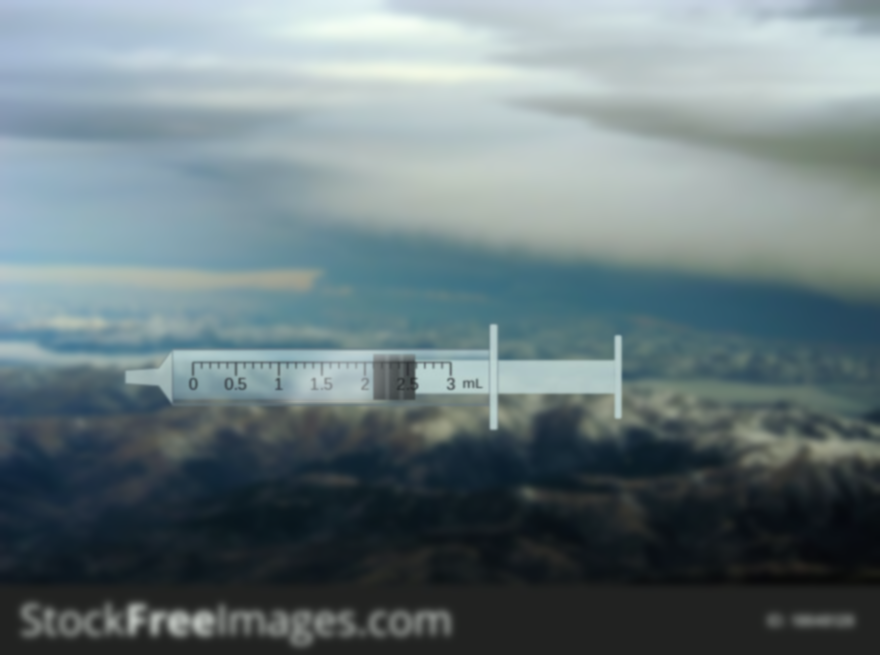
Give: 2.1 mL
